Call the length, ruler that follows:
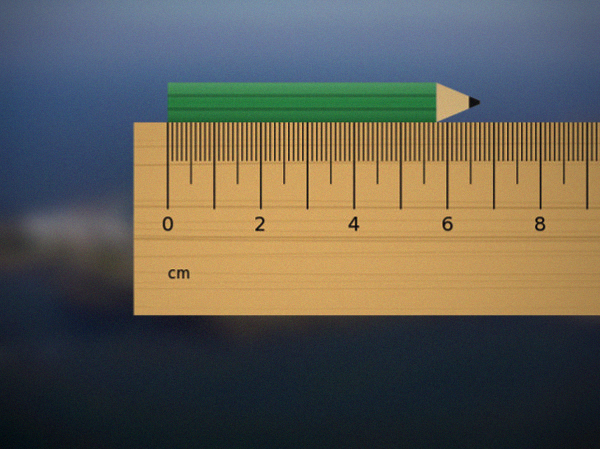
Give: 6.7 cm
